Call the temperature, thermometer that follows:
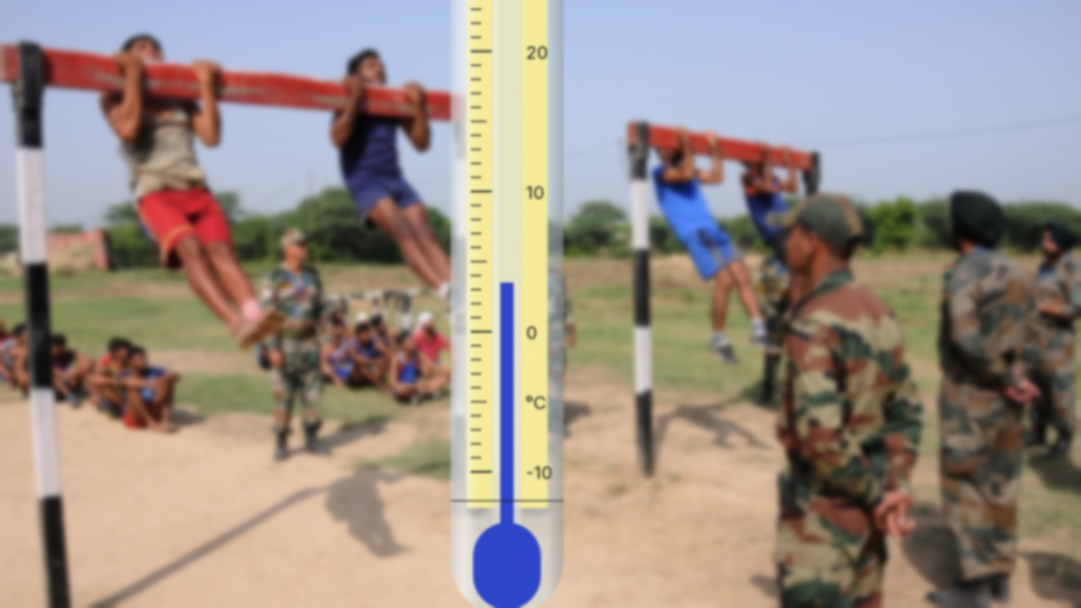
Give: 3.5 °C
